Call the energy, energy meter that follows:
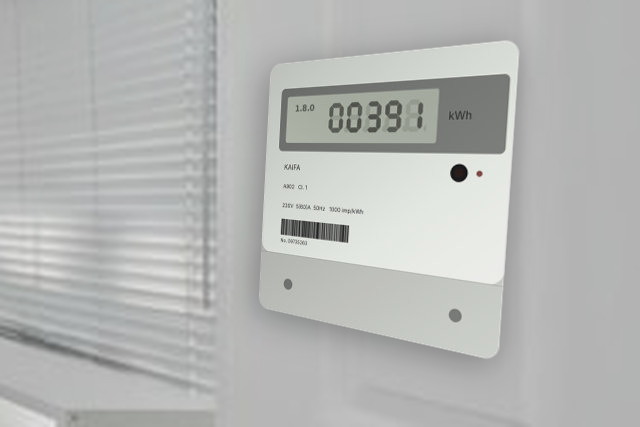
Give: 391 kWh
